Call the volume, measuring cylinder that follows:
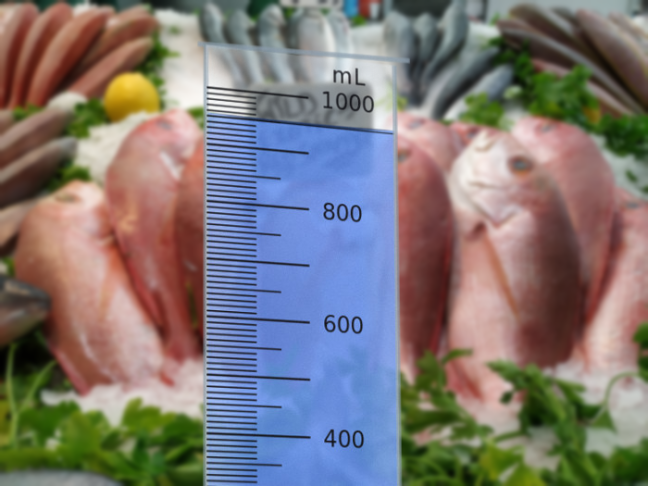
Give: 950 mL
